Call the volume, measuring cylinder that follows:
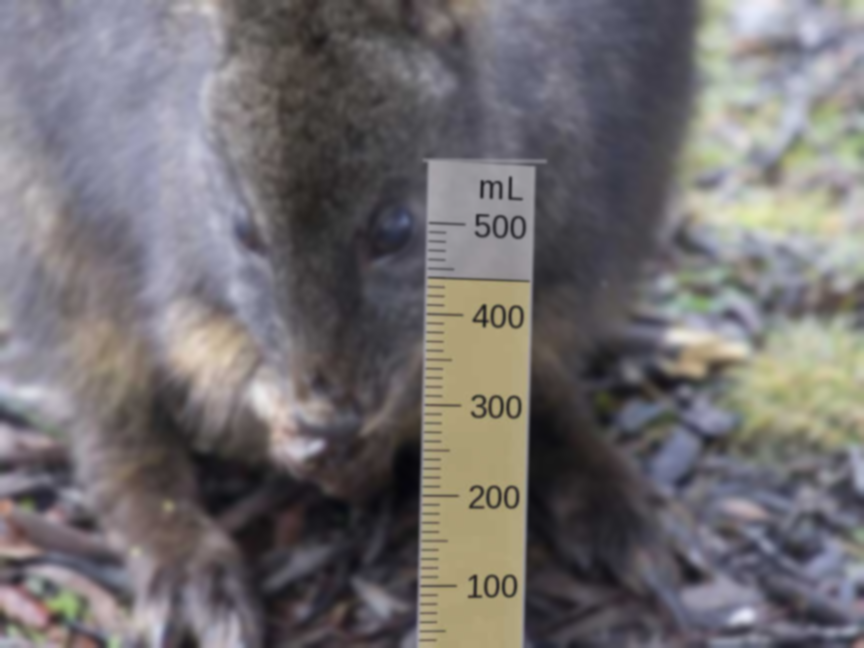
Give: 440 mL
